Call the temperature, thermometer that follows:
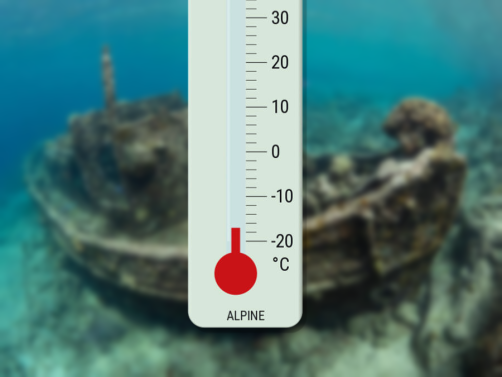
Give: -17 °C
